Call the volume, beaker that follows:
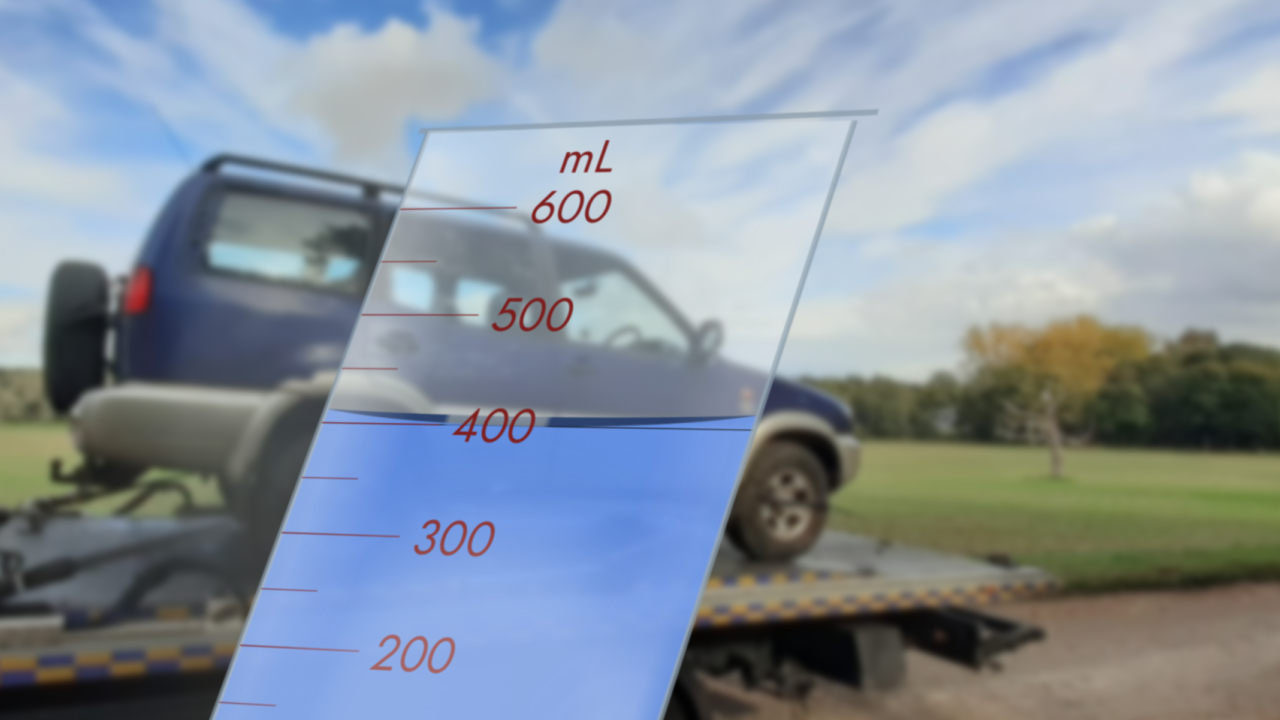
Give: 400 mL
